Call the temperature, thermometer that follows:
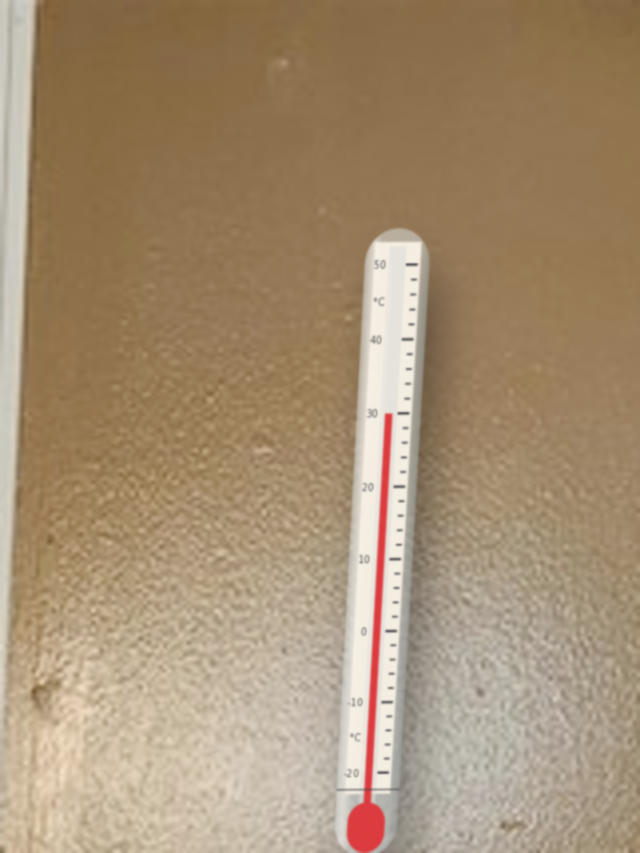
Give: 30 °C
